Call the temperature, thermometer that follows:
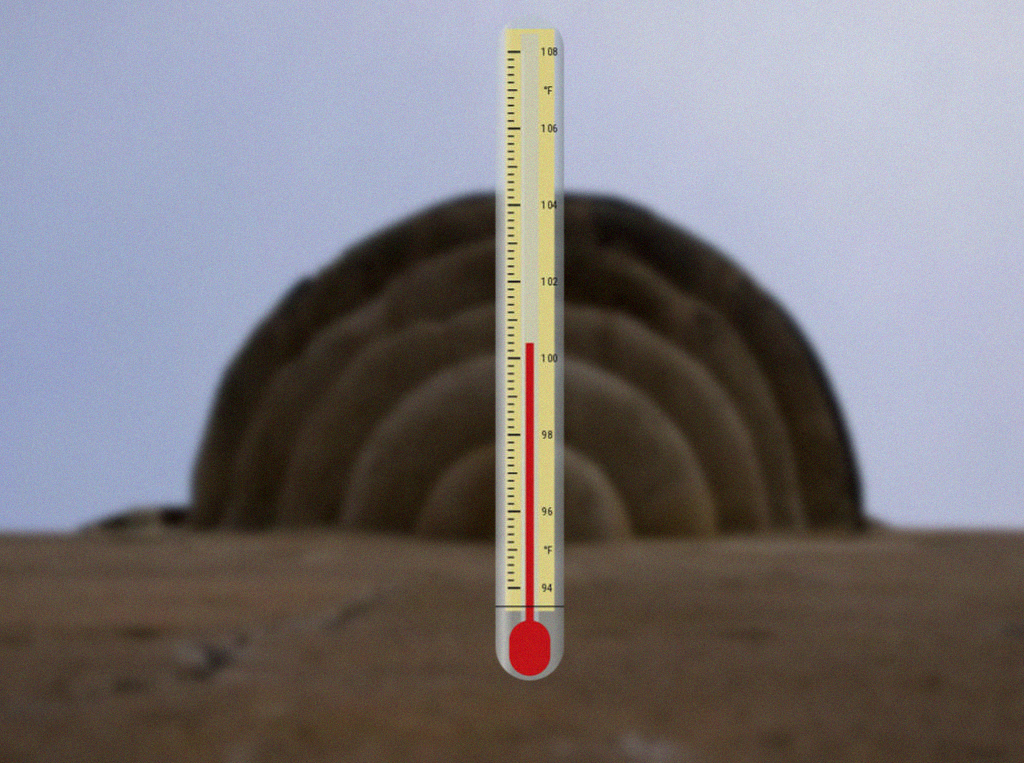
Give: 100.4 °F
